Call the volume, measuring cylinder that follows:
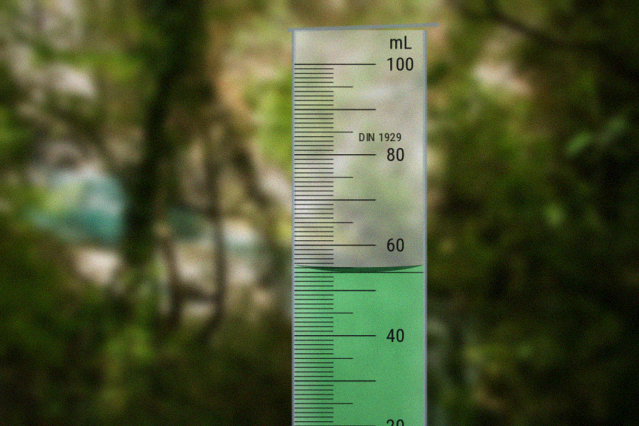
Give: 54 mL
